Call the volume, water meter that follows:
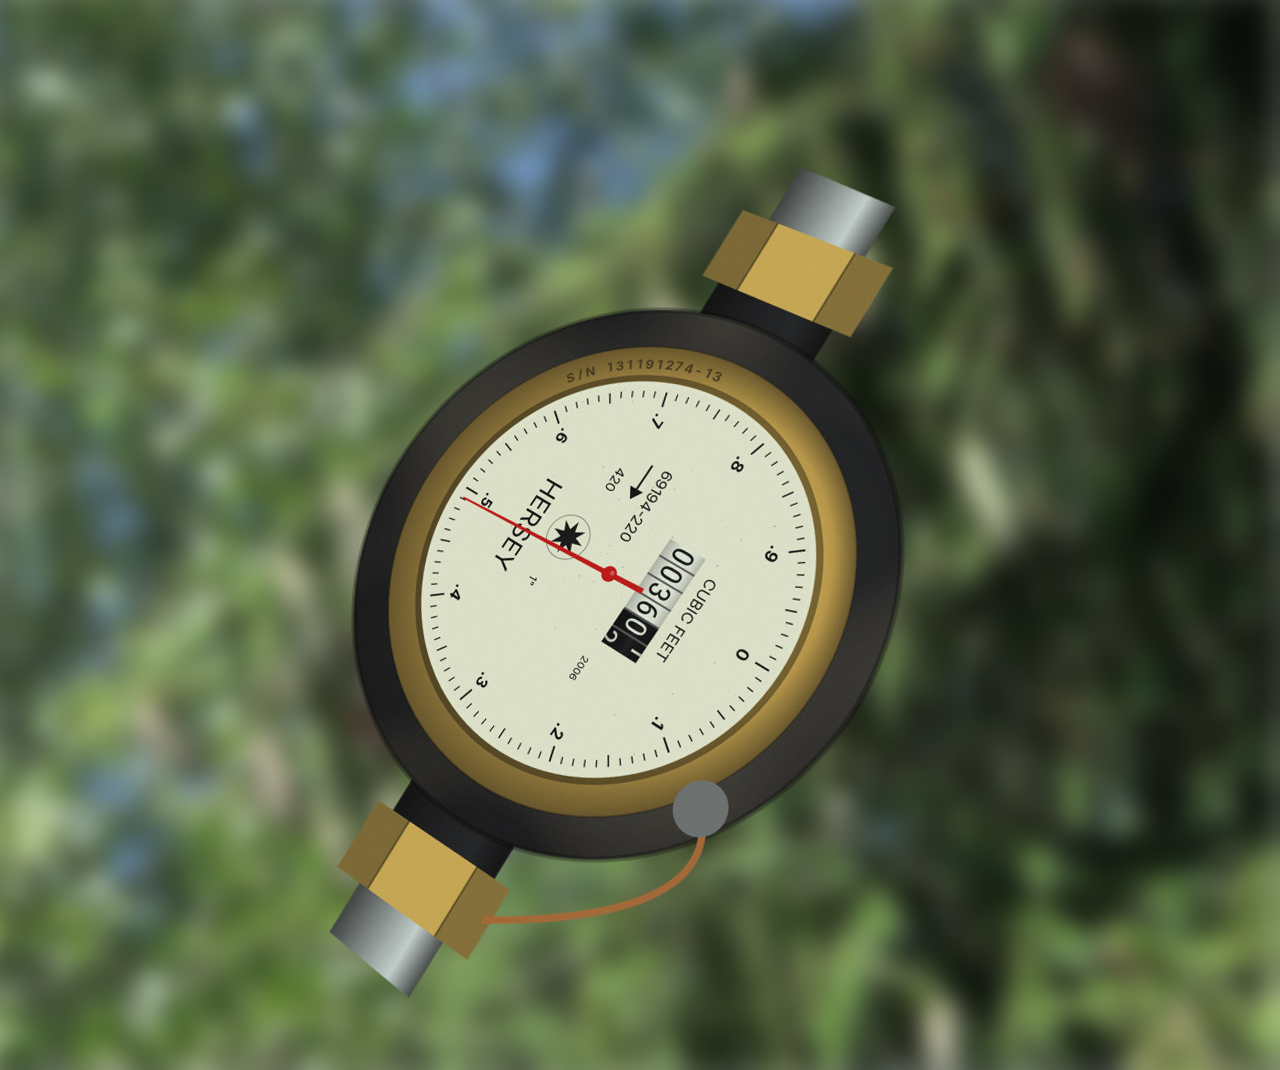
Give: 3601.49 ft³
